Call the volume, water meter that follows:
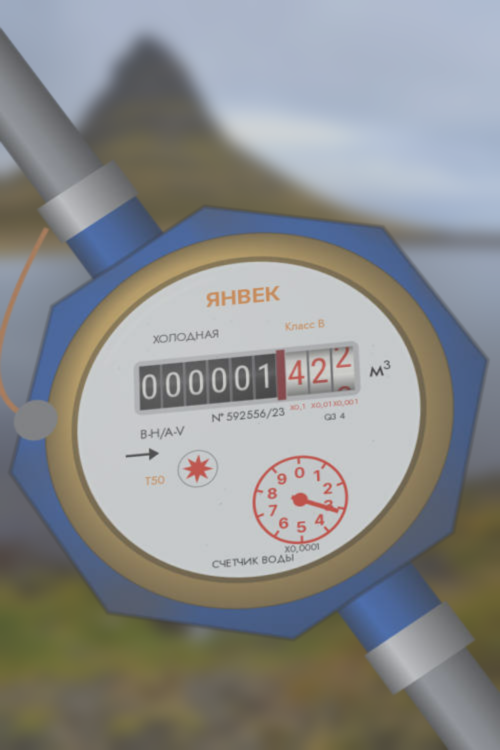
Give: 1.4223 m³
